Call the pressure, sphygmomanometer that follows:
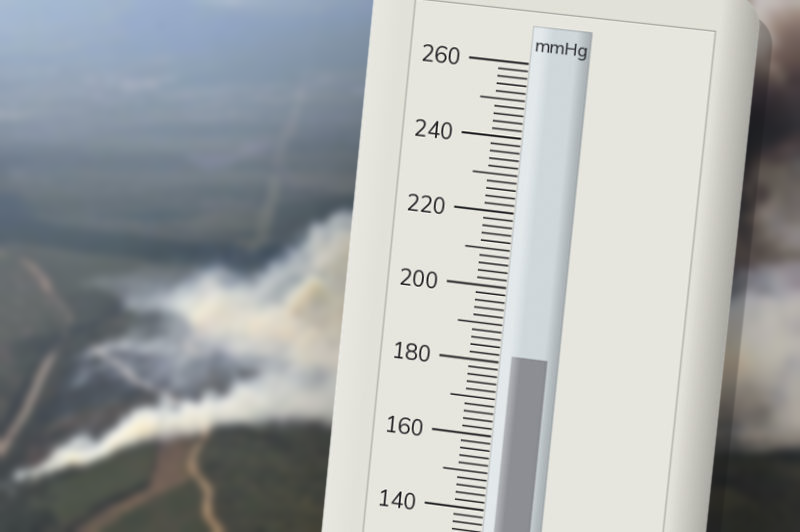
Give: 182 mmHg
